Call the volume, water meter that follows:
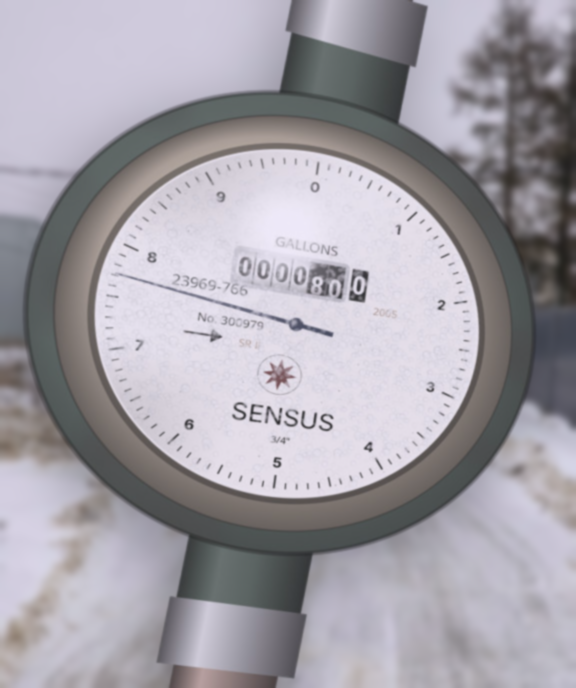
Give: 797.7 gal
